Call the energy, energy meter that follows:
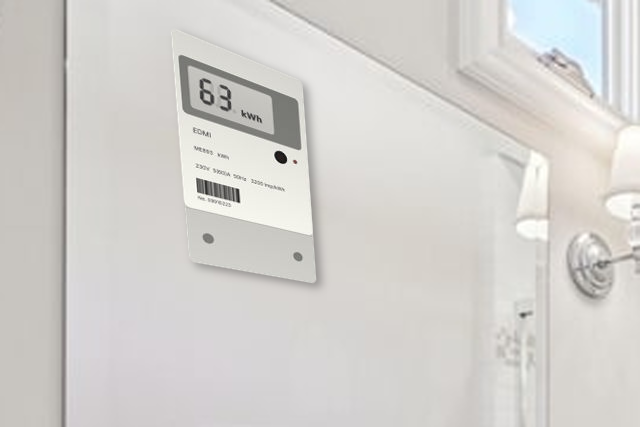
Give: 63 kWh
